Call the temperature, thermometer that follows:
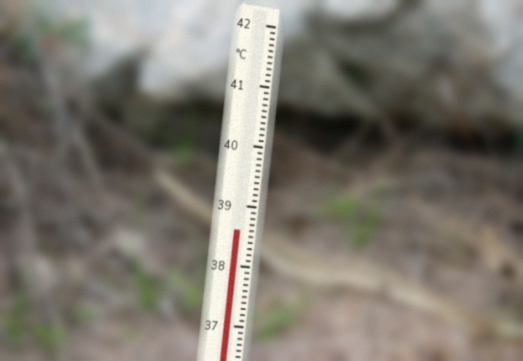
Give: 38.6 °C
